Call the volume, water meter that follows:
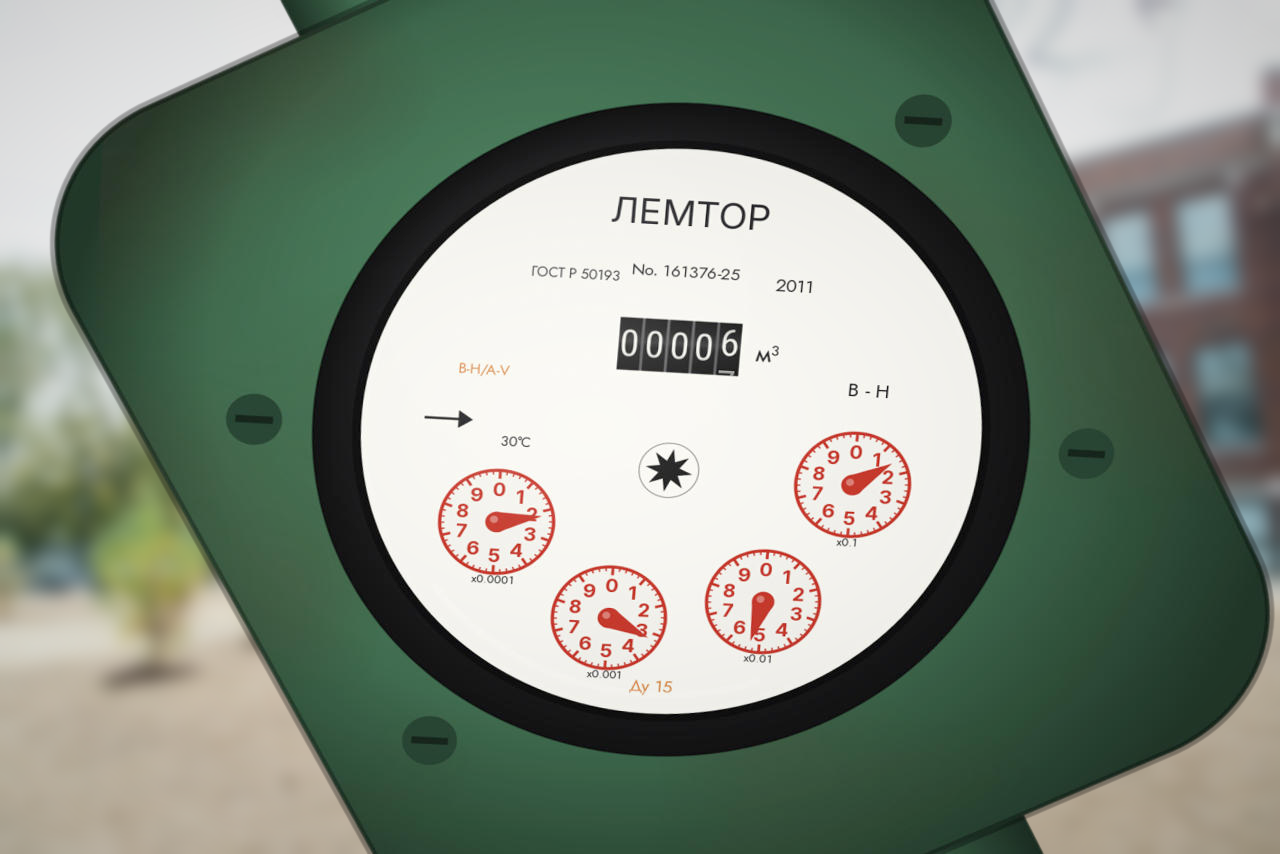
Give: 6.1532 m³
